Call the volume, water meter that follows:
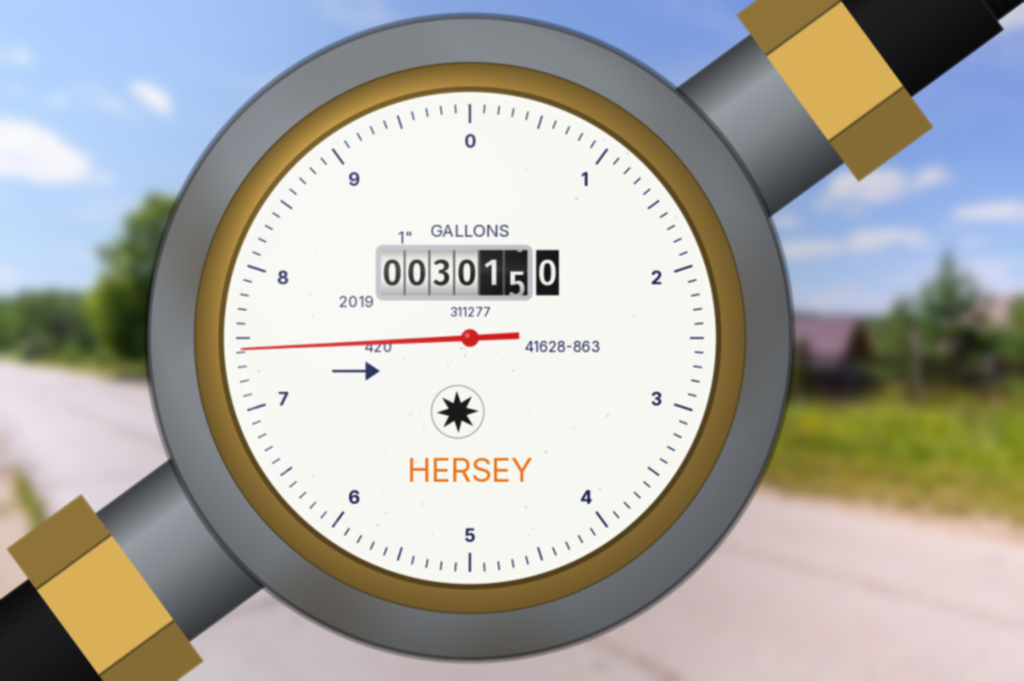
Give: 30147.4 gal
